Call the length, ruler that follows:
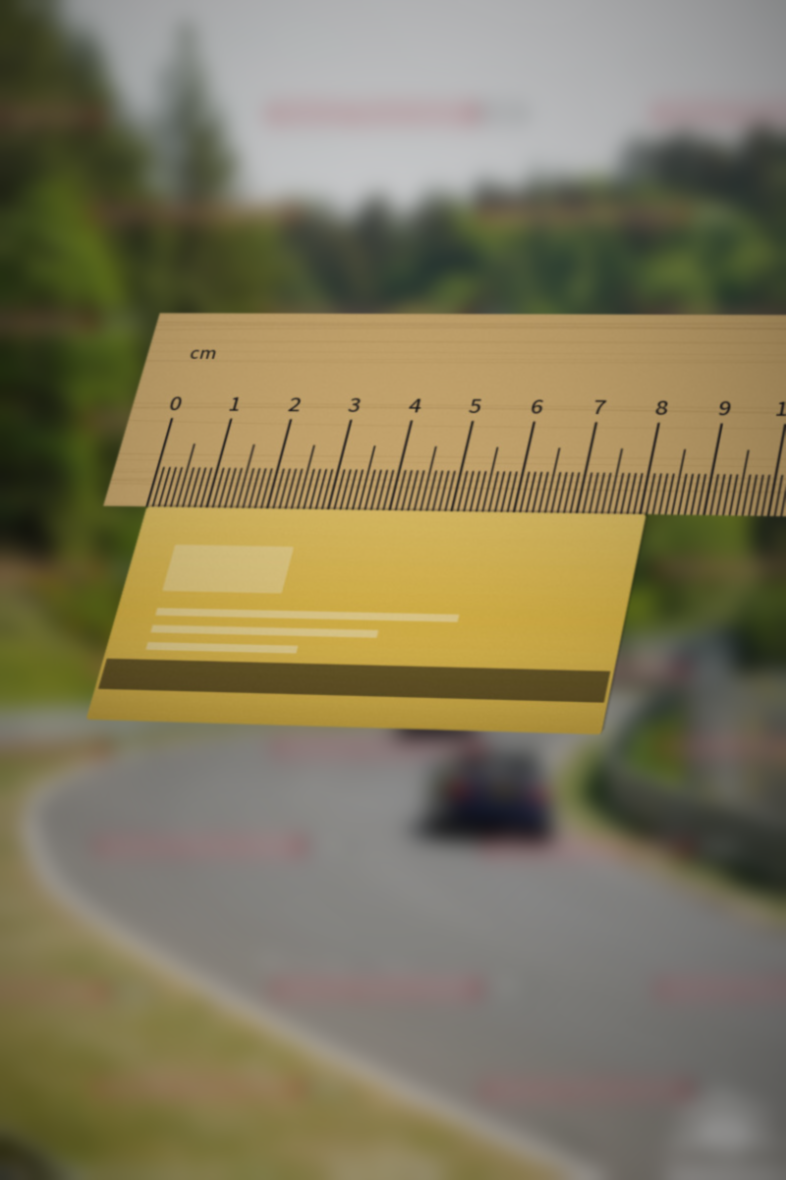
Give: 8.1 cm
